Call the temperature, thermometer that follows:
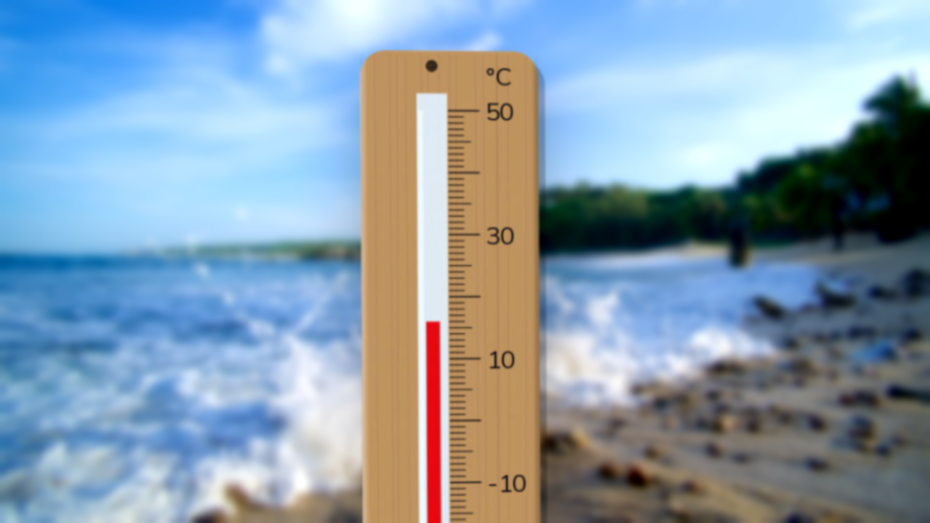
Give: 16 °C
